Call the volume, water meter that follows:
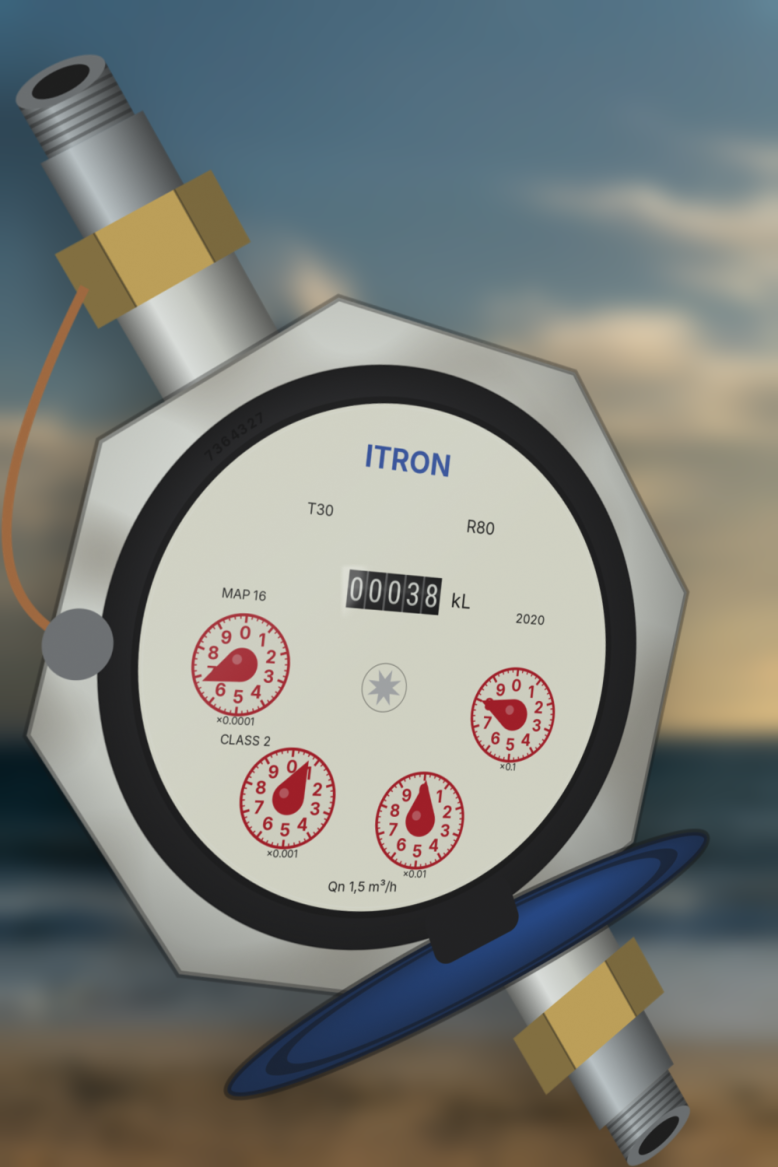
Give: 38.8006 kL
